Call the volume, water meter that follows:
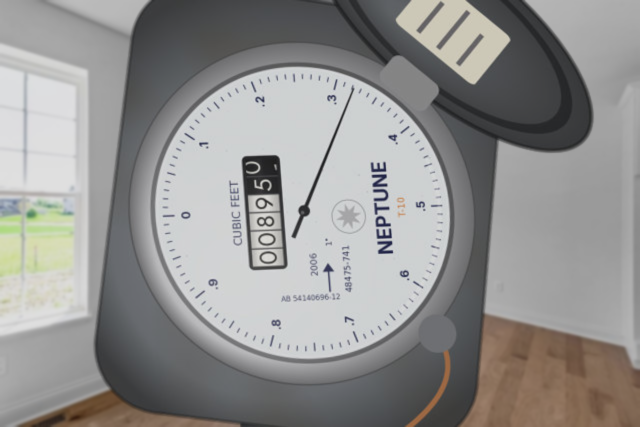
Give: 8950.32 ft³
